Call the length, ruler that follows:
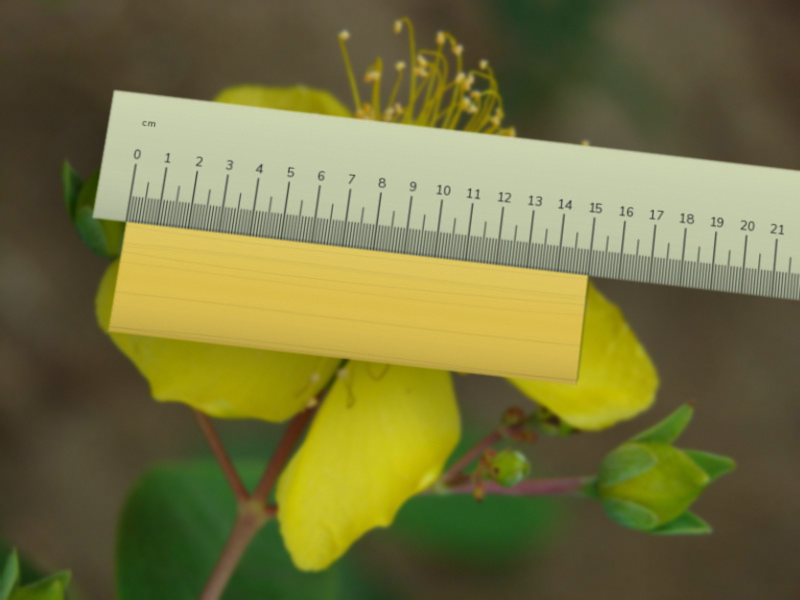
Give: 15 cm
